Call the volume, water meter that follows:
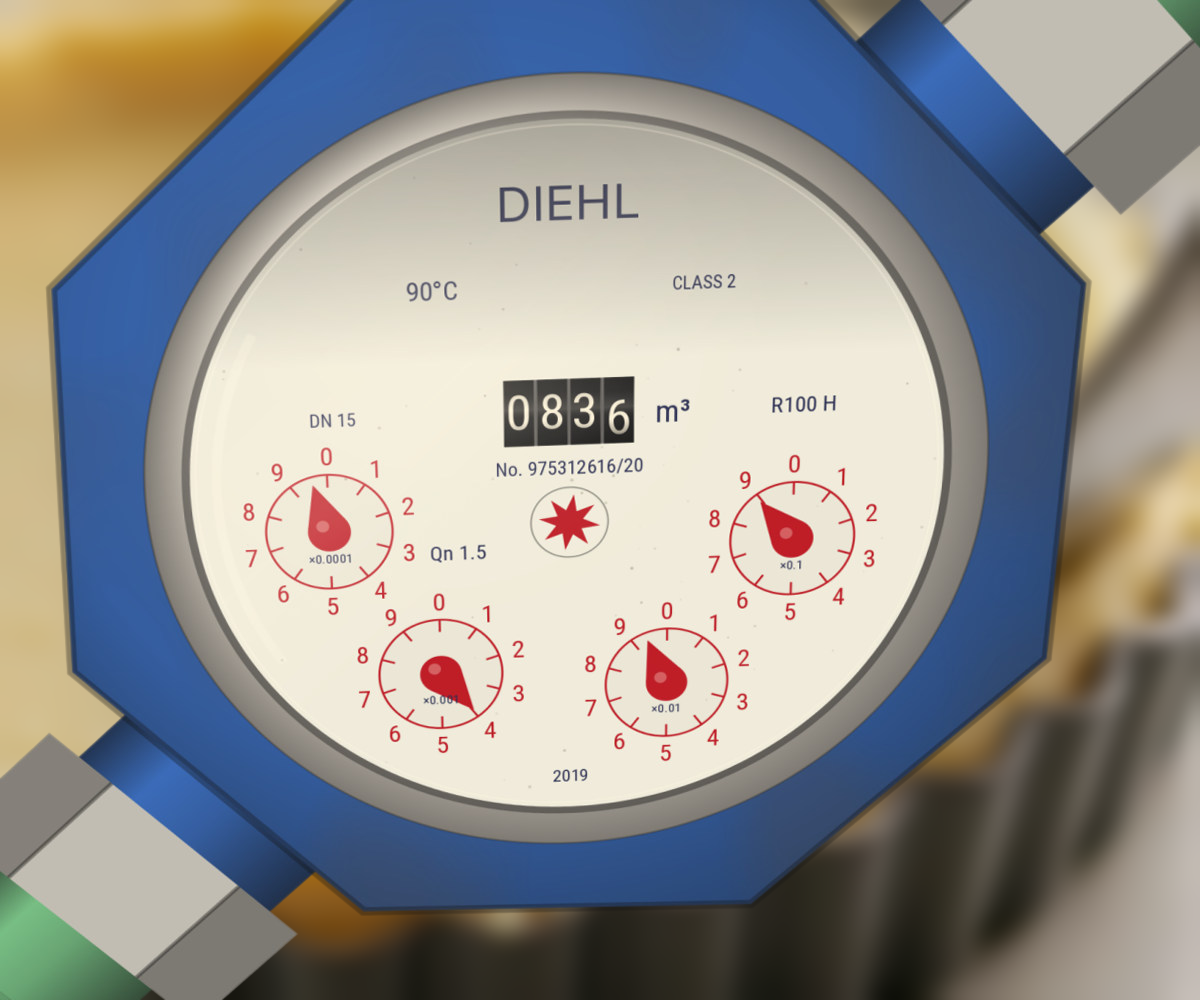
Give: 835.8939 m³
